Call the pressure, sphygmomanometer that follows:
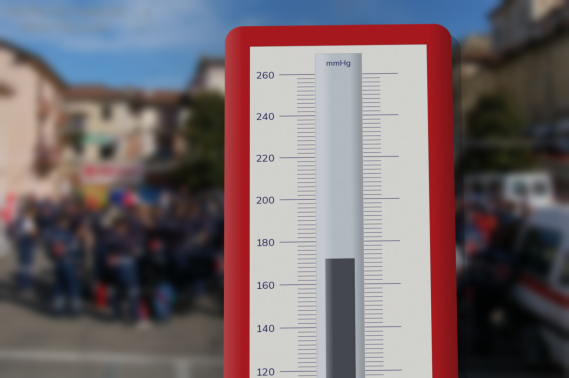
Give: 172 mmHg
